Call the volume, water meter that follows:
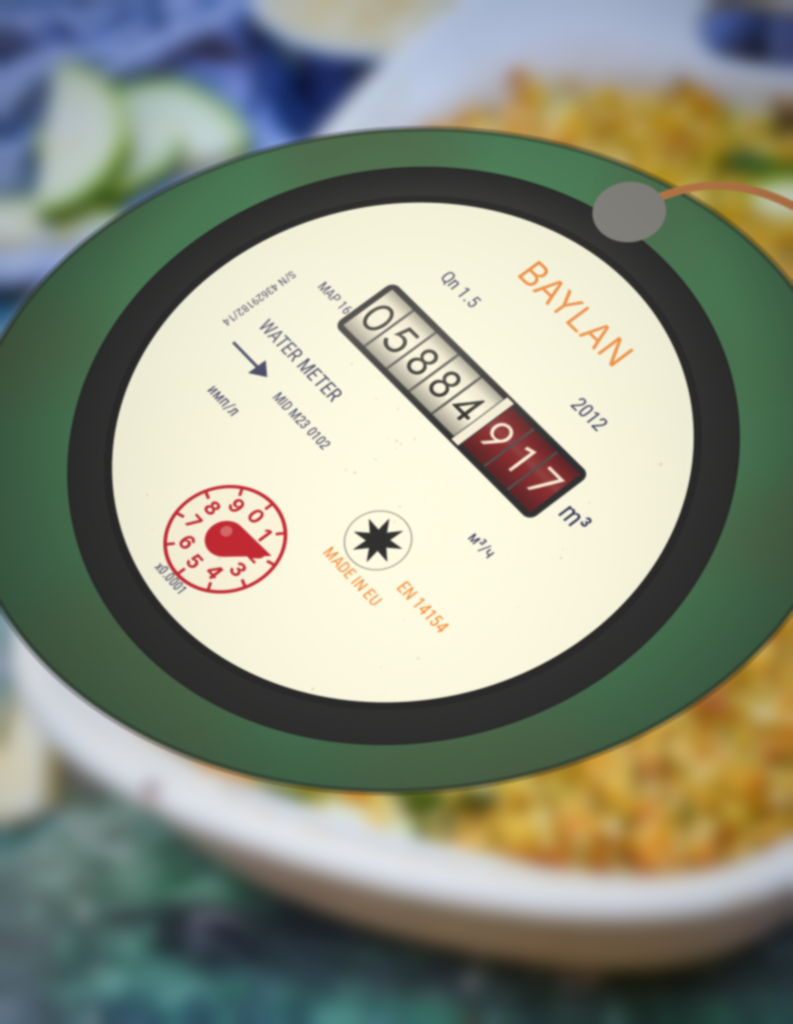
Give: 5884.9171 m³
